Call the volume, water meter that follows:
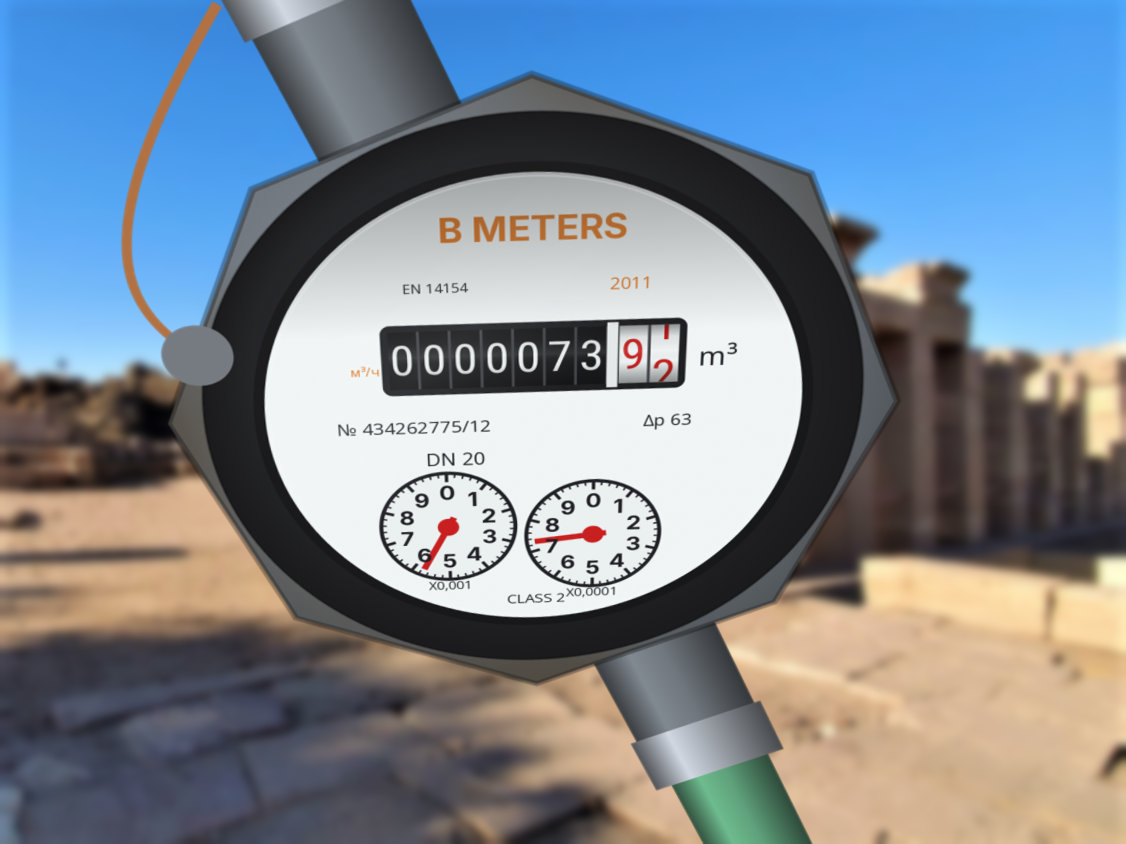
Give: 73.9157 m³
